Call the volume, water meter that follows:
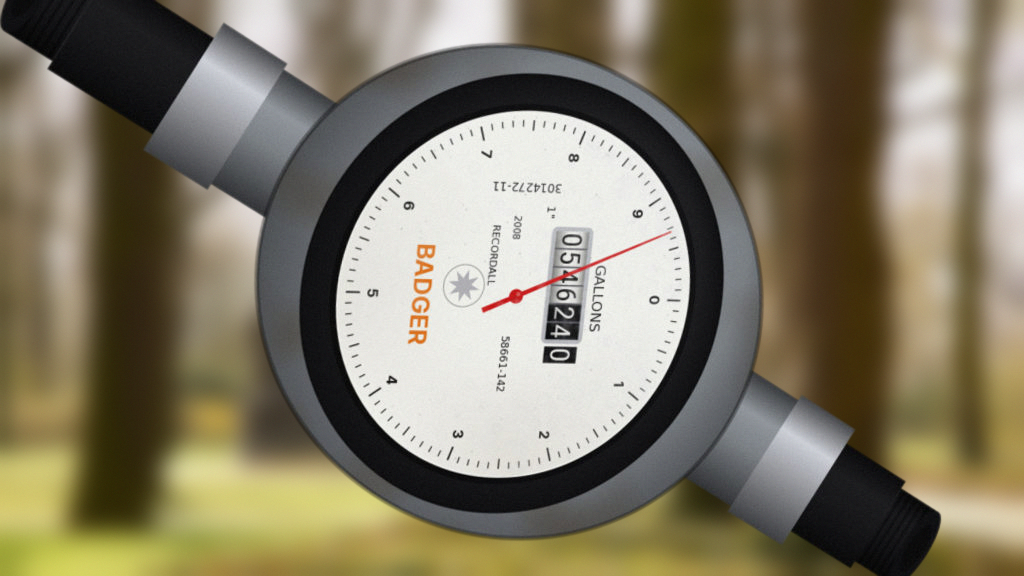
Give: 546239.3 gal
